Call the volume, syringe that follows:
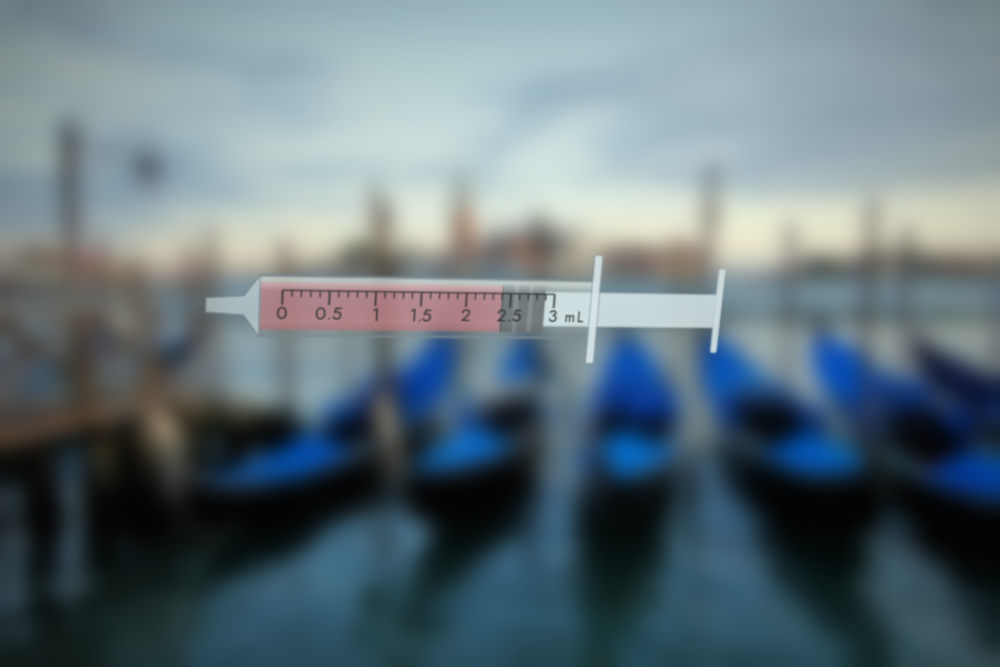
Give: 2.4 mL
